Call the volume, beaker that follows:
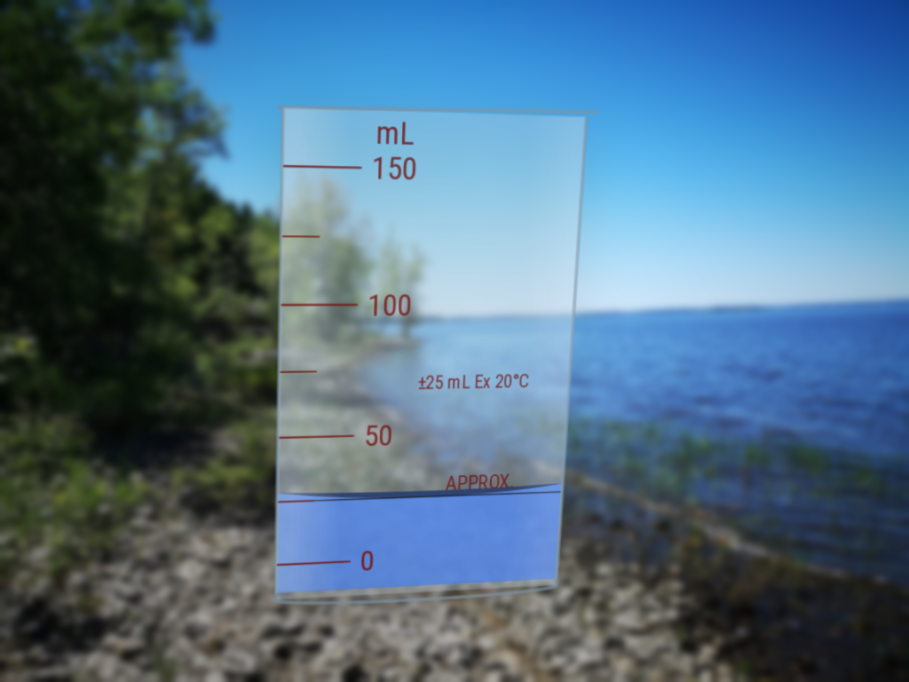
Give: 25 mL
